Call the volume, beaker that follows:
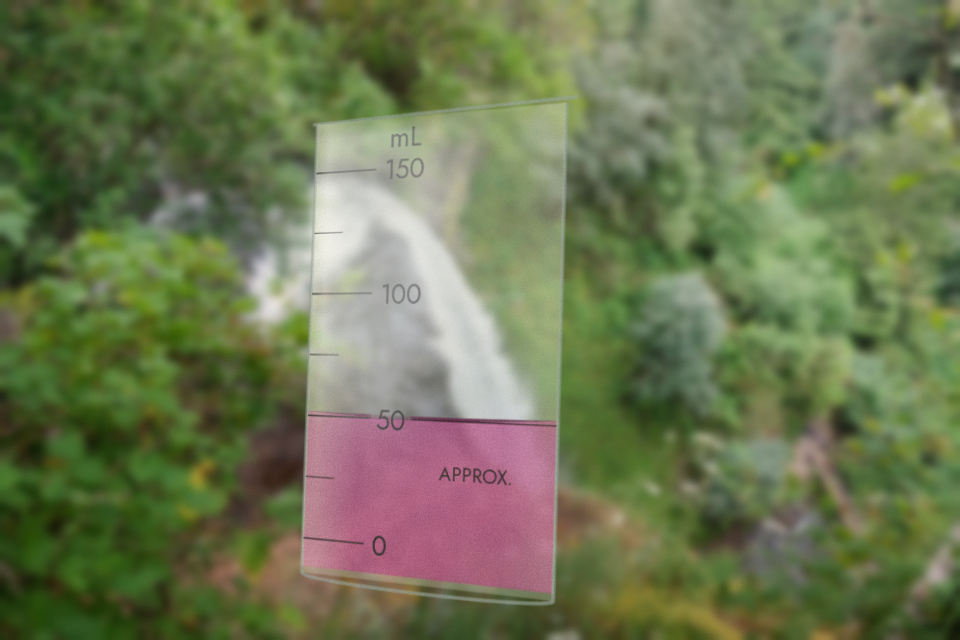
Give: 50 mL
